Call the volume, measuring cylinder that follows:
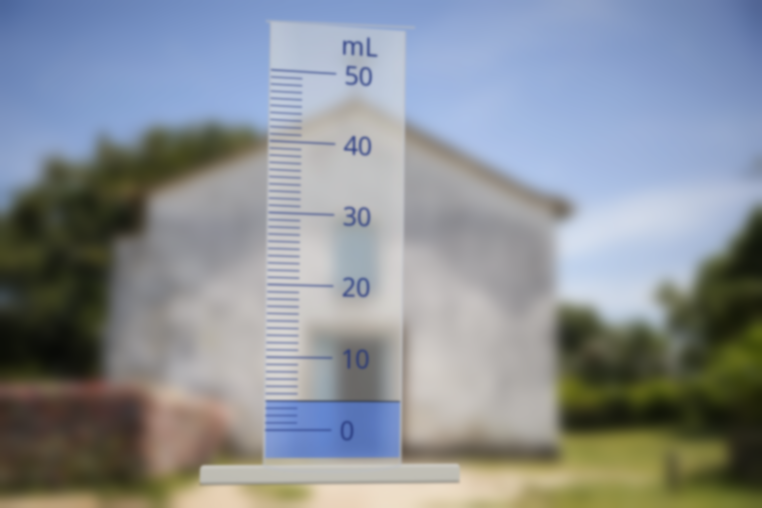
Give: 4 mL
